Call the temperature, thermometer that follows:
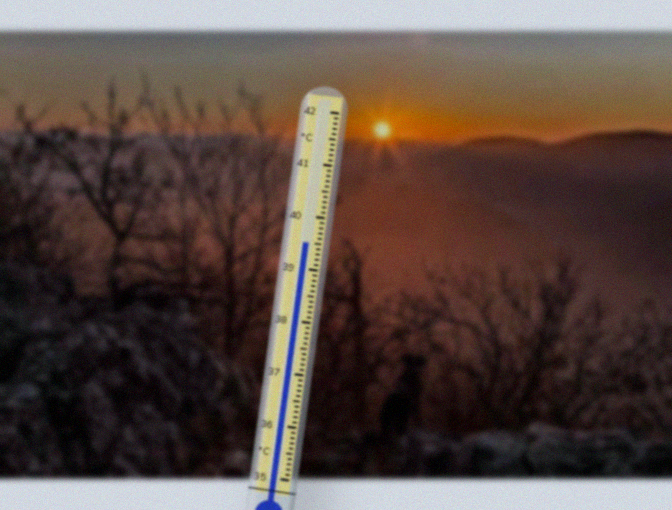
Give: 39.5 °C
